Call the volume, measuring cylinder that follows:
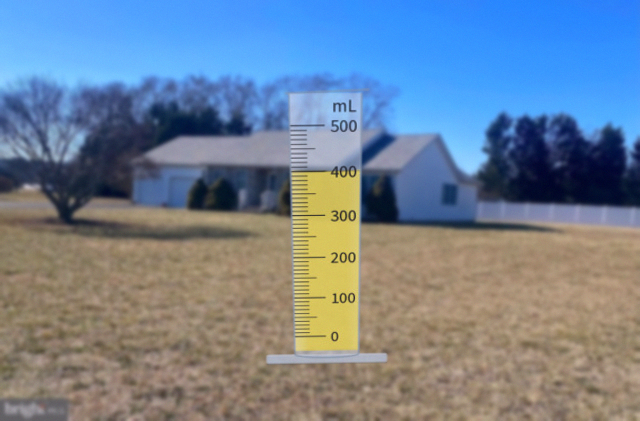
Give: 400 mL
